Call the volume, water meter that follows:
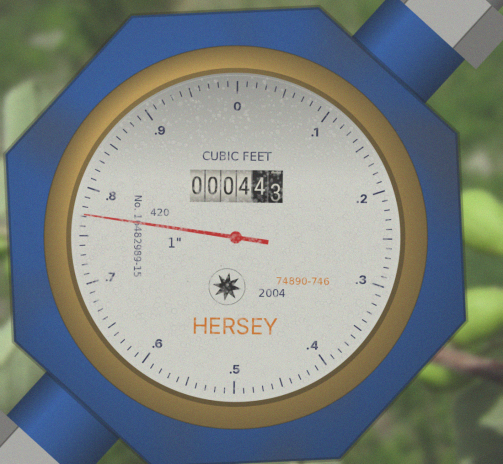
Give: 442.77 ft³
